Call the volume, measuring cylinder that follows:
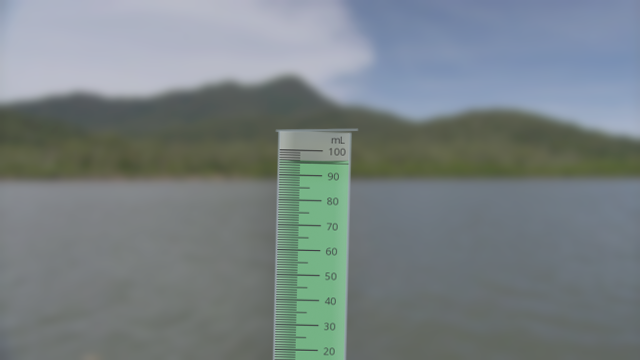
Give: 95 mL
